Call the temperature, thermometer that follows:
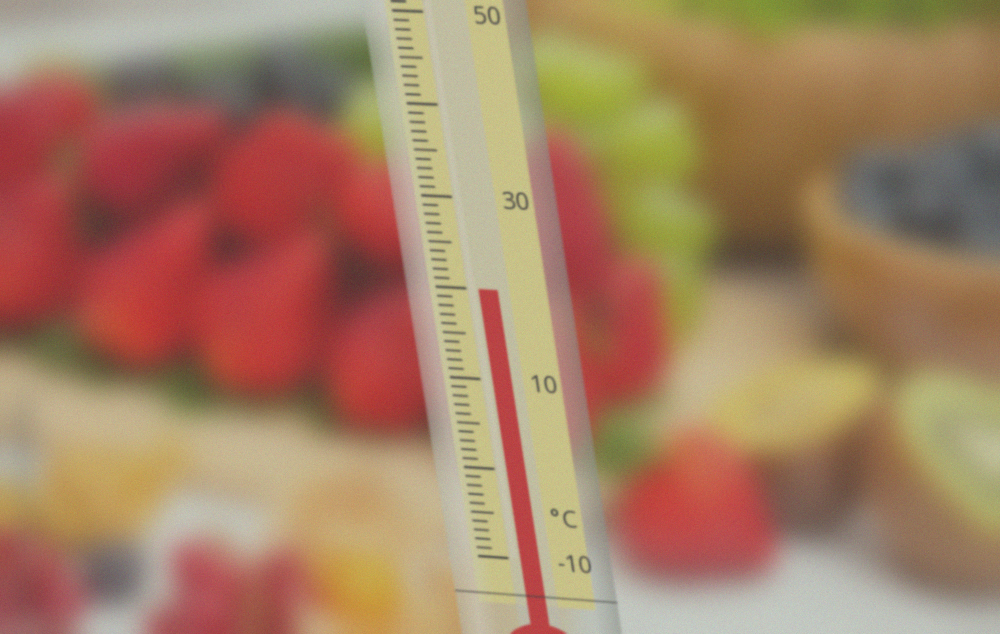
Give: 20 °C
